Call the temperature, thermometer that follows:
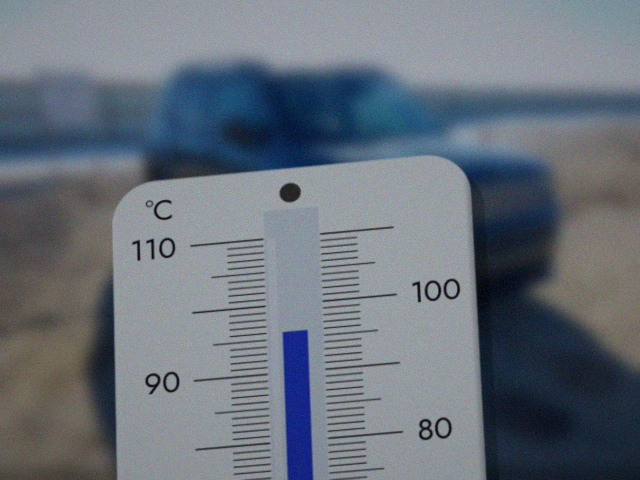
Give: 96 °C
